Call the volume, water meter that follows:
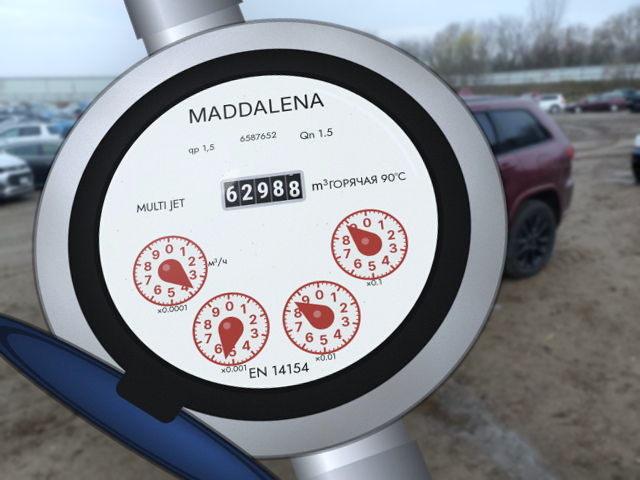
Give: 62987.8853 m³
